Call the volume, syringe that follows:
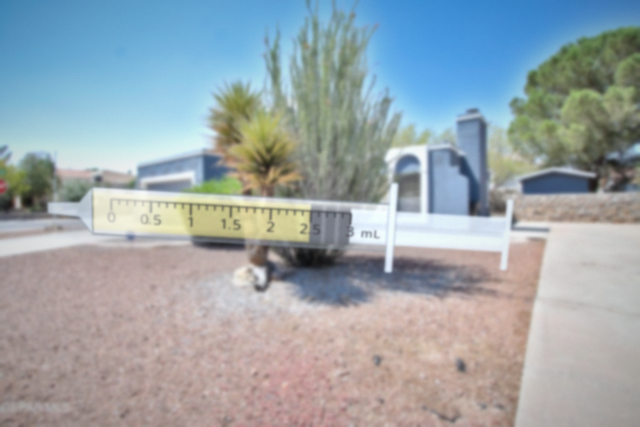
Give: 2.5 mL
